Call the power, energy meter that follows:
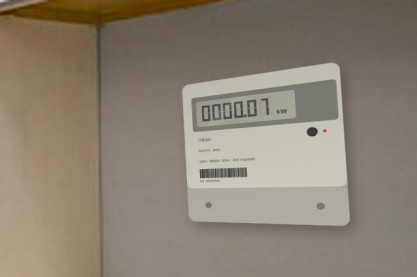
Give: 0.07 kW
